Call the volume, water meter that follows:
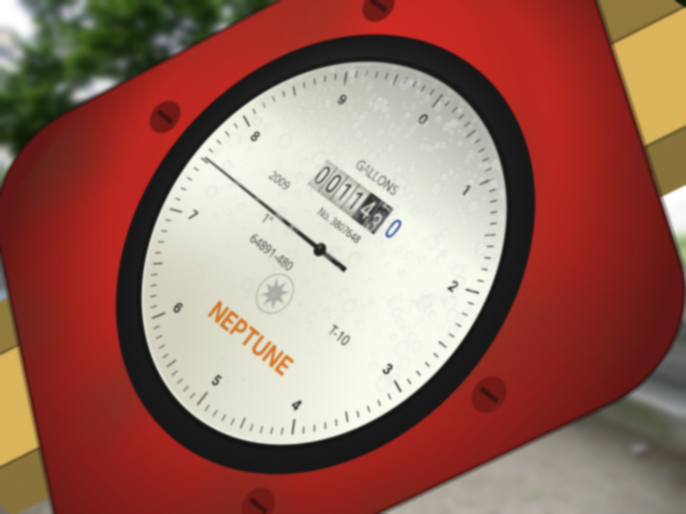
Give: 11427.5 gal
